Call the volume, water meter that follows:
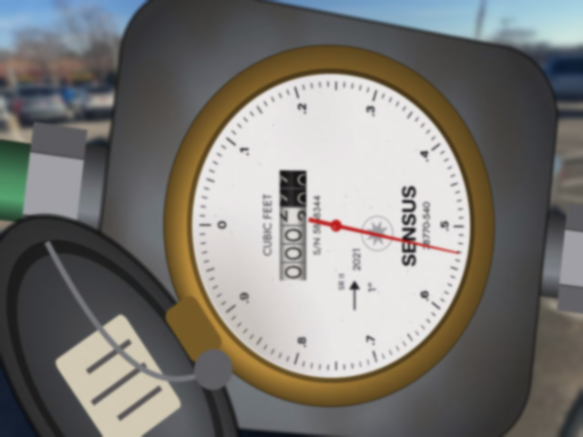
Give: 299.53 ft³
